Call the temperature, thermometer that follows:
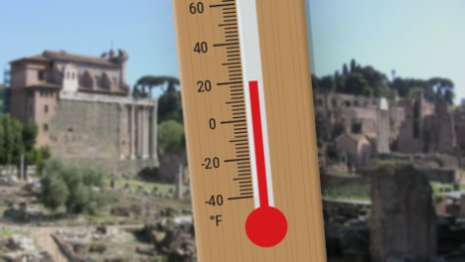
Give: 20 °F
